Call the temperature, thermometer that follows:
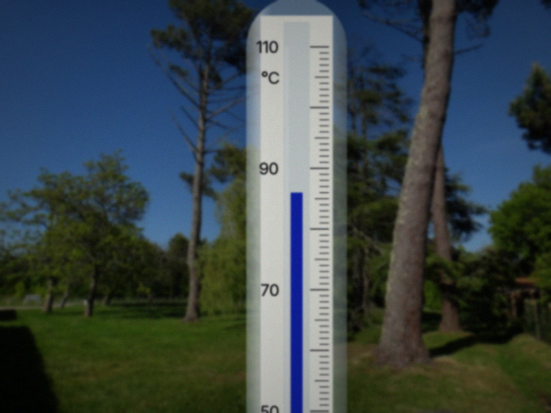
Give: 86 °C
